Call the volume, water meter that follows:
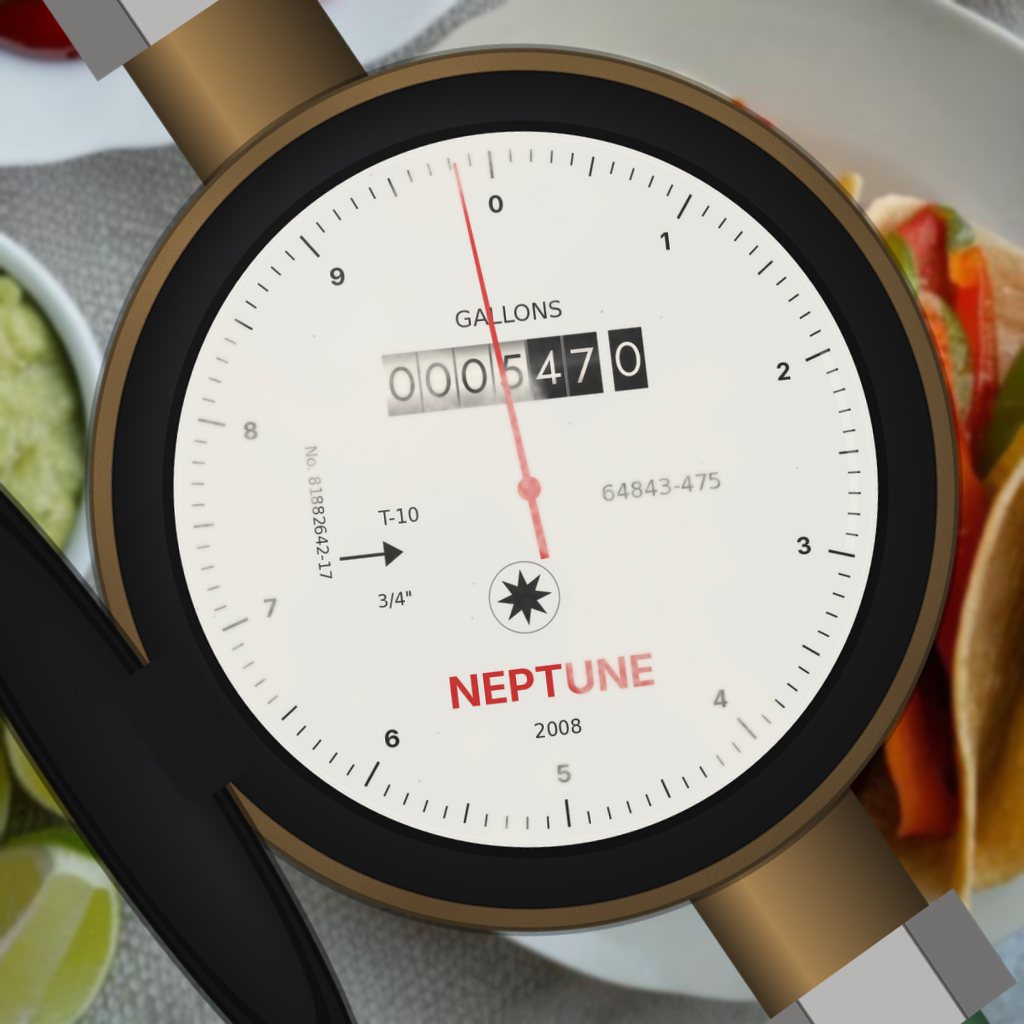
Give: 5469.8 gal
